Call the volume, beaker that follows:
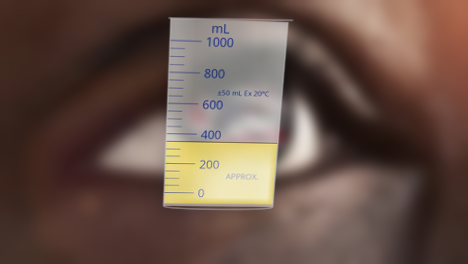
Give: 350 mL
